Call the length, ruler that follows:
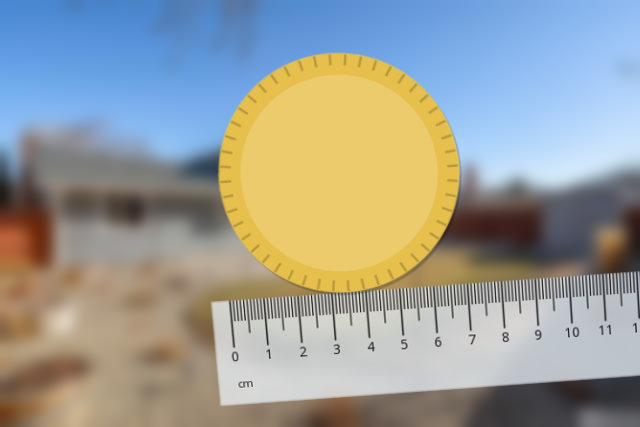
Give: 7 cm
